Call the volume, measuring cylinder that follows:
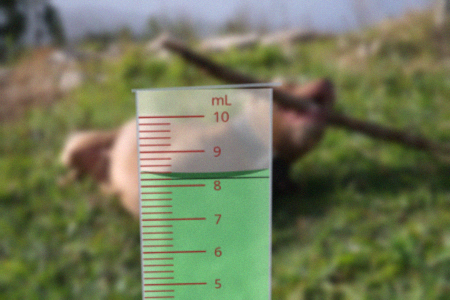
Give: 8.2 mL
